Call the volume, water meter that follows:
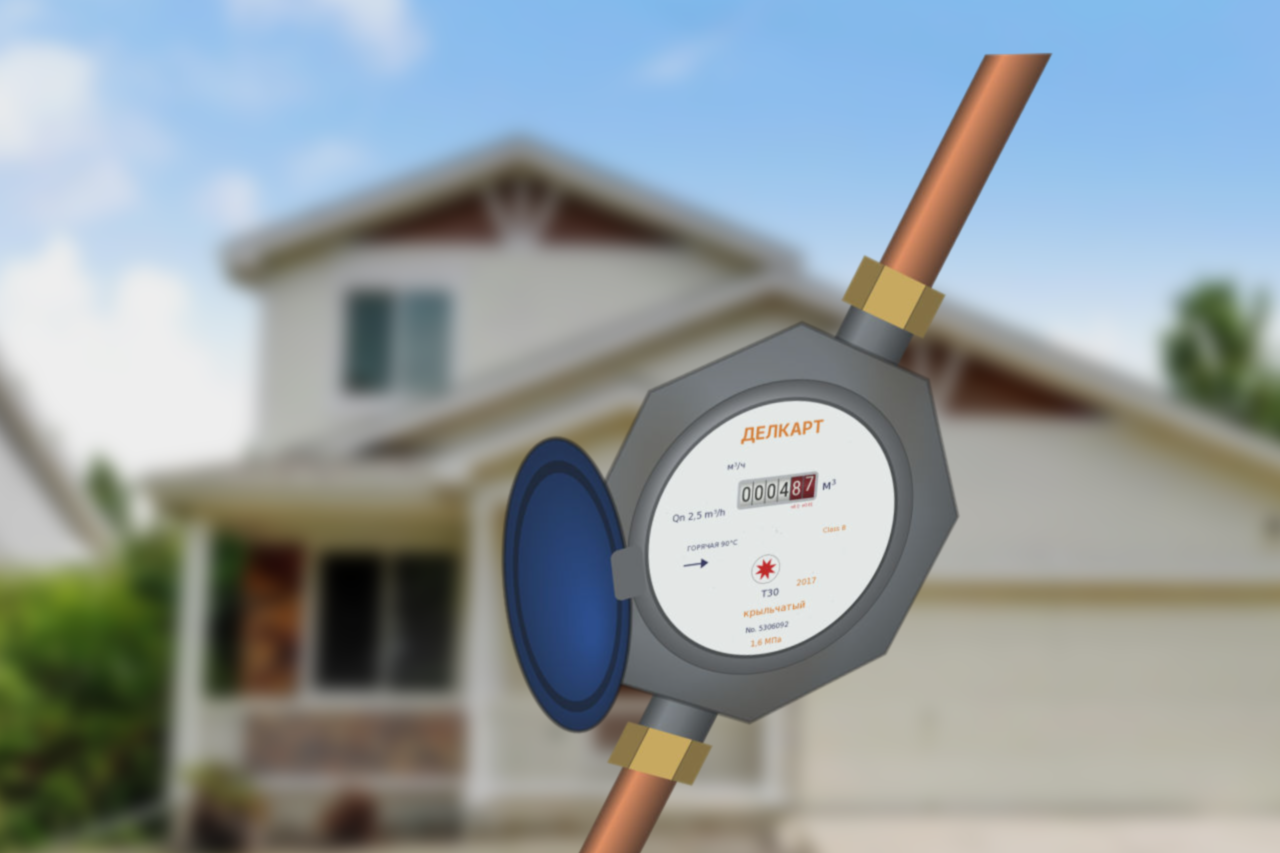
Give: 4.87 m³
